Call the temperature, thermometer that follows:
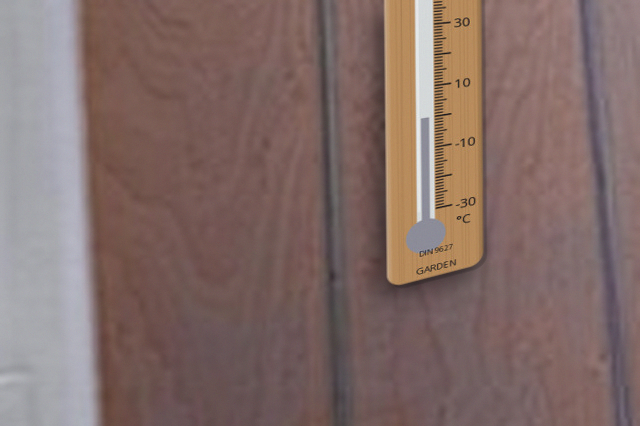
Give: 0 °C
